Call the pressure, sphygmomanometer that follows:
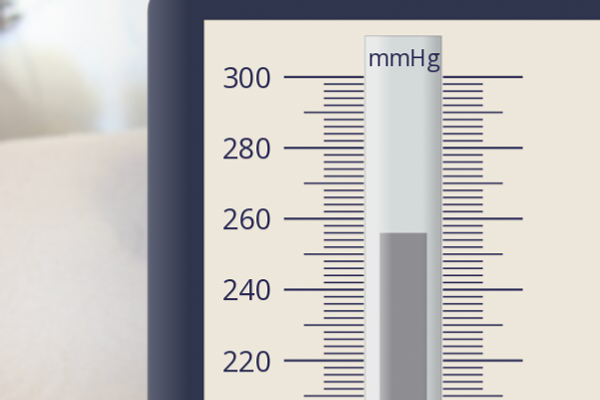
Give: 256 mmHg
